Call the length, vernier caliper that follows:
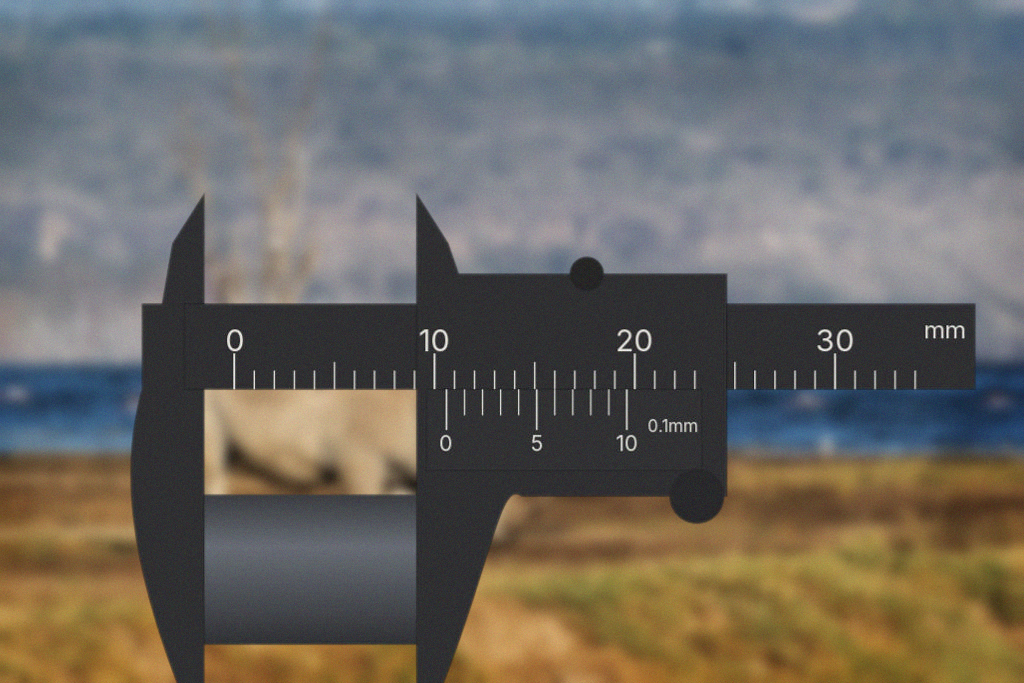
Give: 10.6 mm
